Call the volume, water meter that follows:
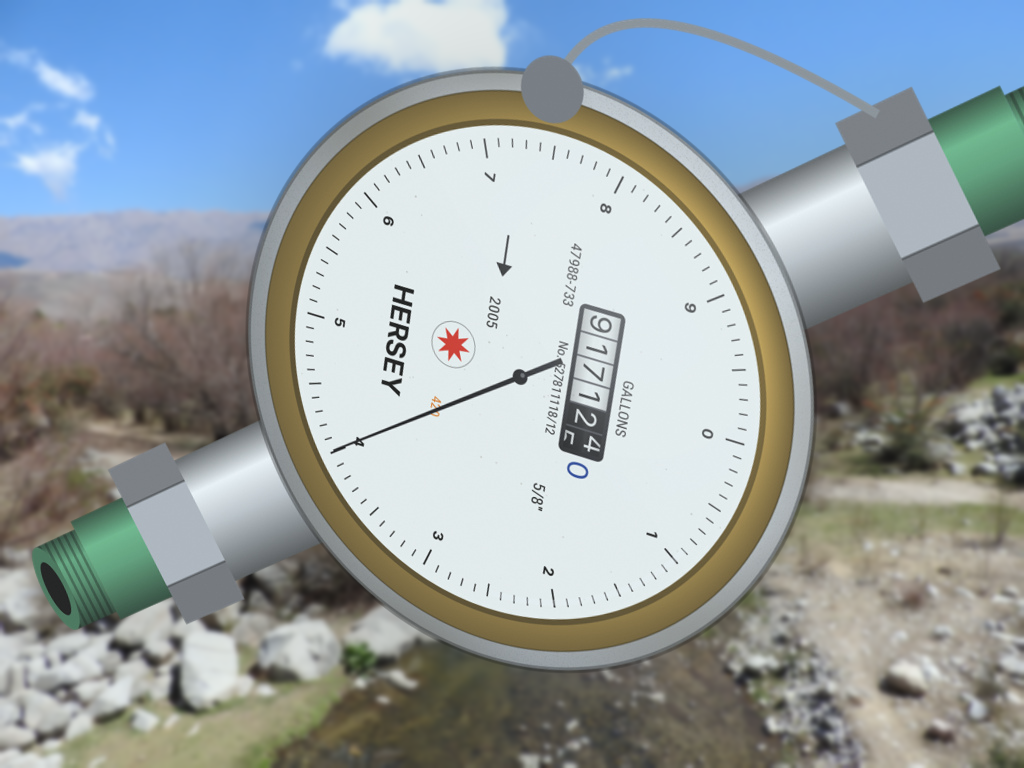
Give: 9171244.0 gal
